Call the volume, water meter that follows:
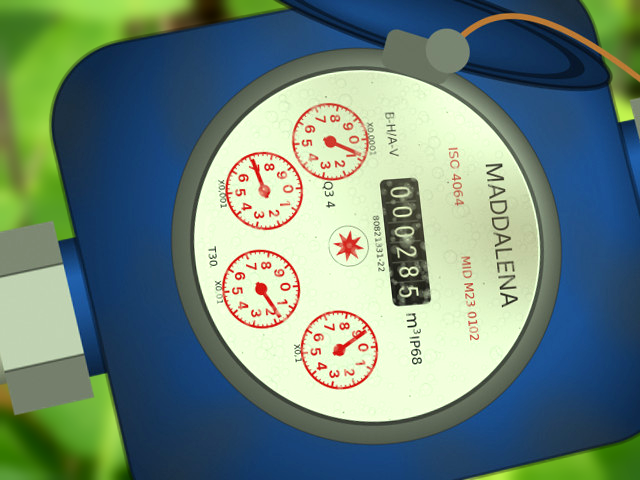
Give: 284.9170 m³
